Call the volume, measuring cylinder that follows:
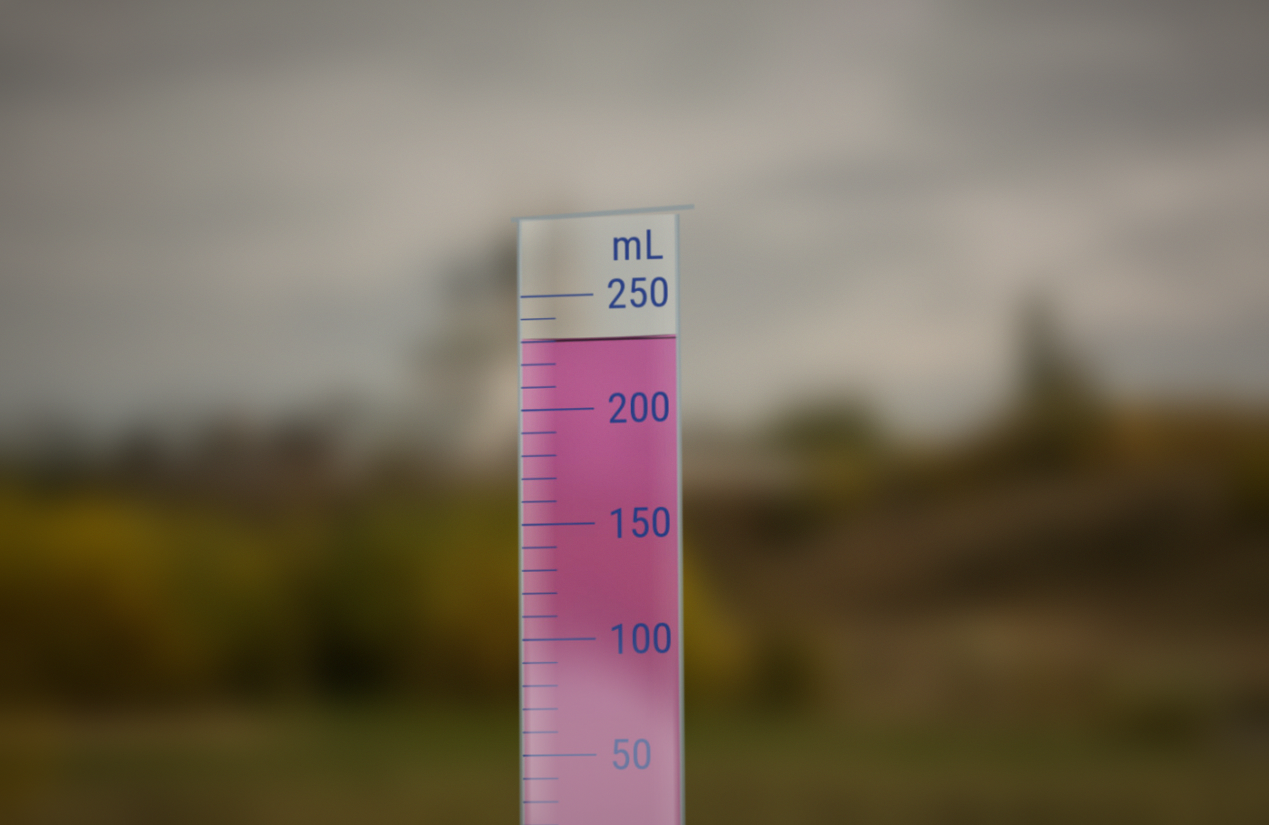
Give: 230 mL
